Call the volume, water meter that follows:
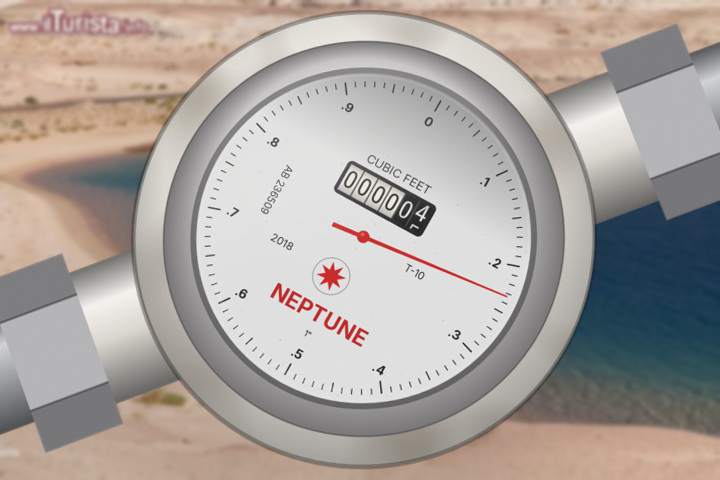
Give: 4.23 ft³
